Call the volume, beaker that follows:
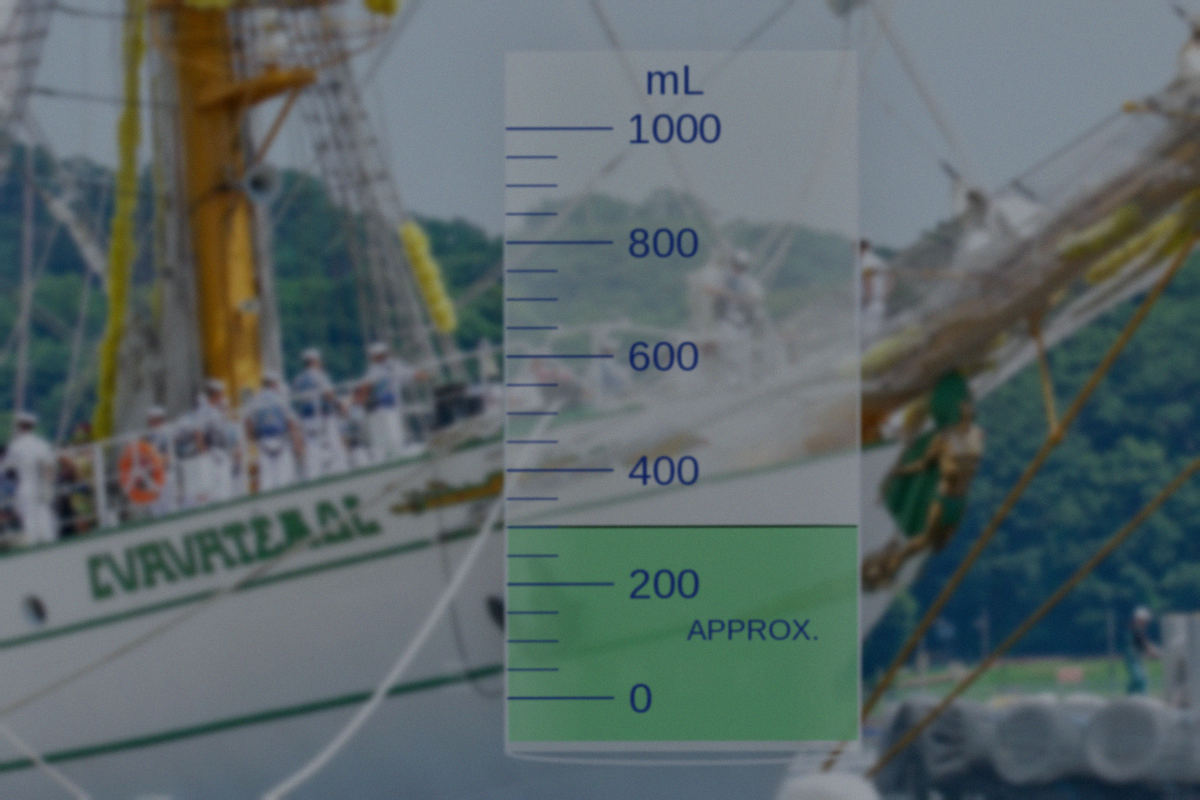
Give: 300 mL
